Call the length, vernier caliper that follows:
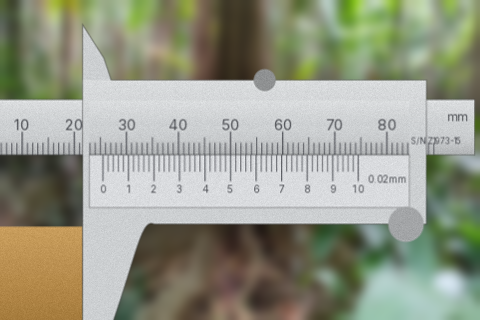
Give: 25.5 mm
